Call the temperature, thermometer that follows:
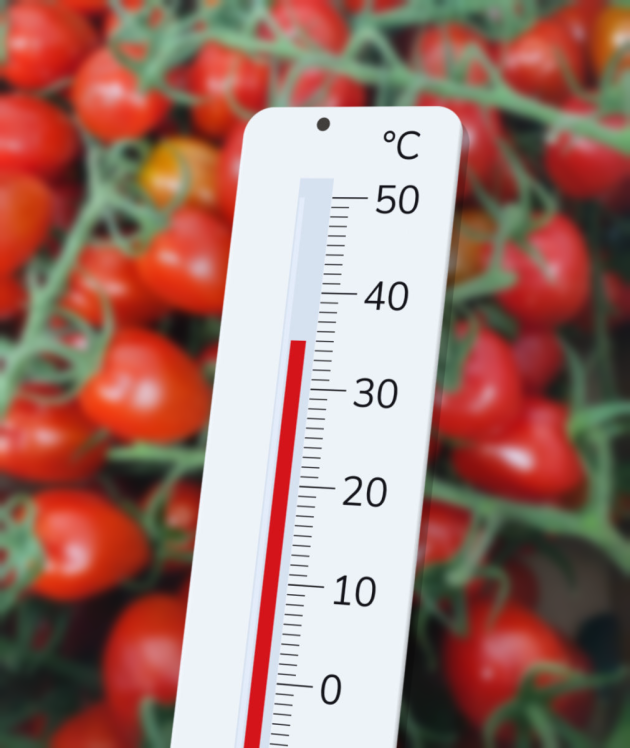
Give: 35 °C
